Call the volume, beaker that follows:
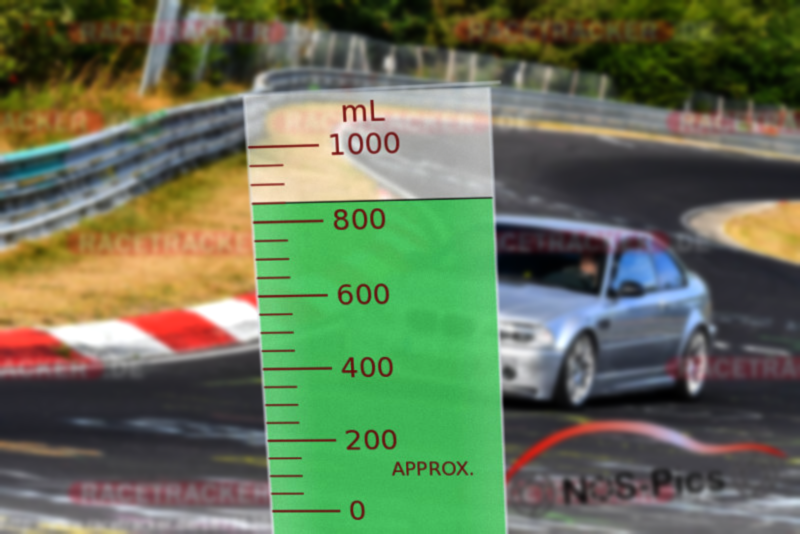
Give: 850 mL
